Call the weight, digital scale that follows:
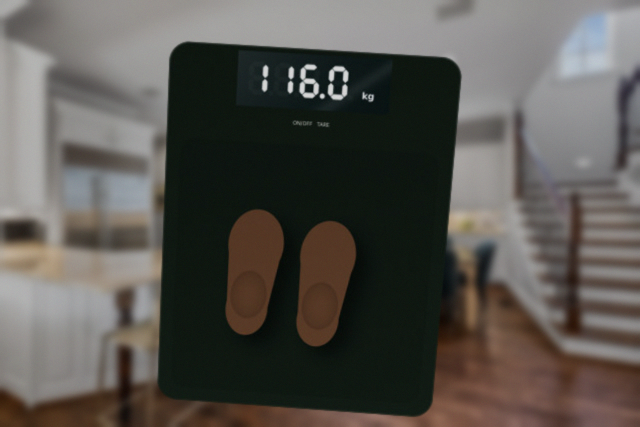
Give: 116.0 kg
